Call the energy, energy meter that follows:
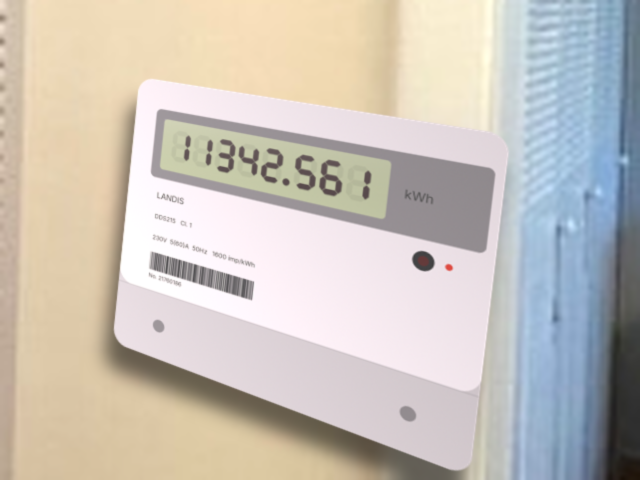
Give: 11342.561 kWh
